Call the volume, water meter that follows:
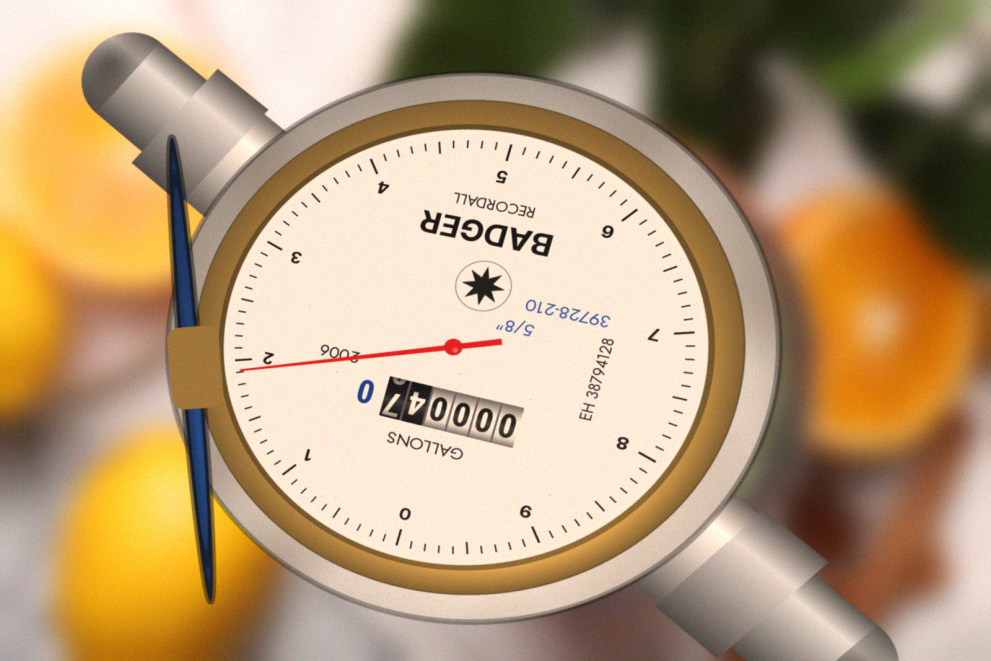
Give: 471.9 gal
